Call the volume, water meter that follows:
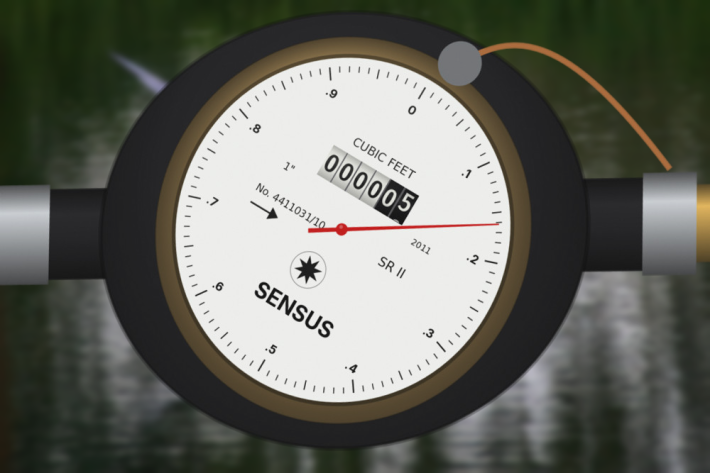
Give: 5.16 ft³
